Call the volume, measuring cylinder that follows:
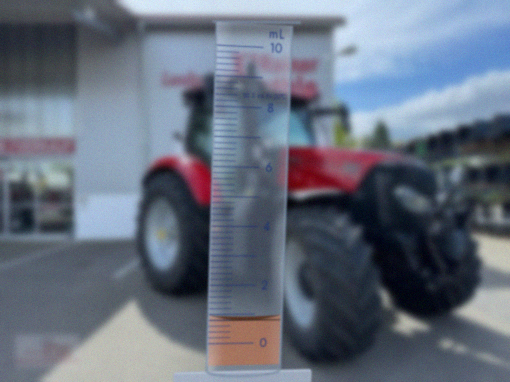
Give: 0.8 mL
